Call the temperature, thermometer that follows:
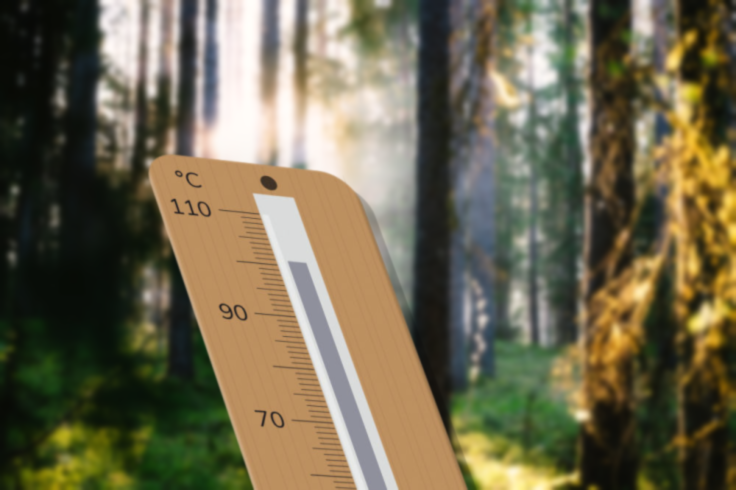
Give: 101 °C
